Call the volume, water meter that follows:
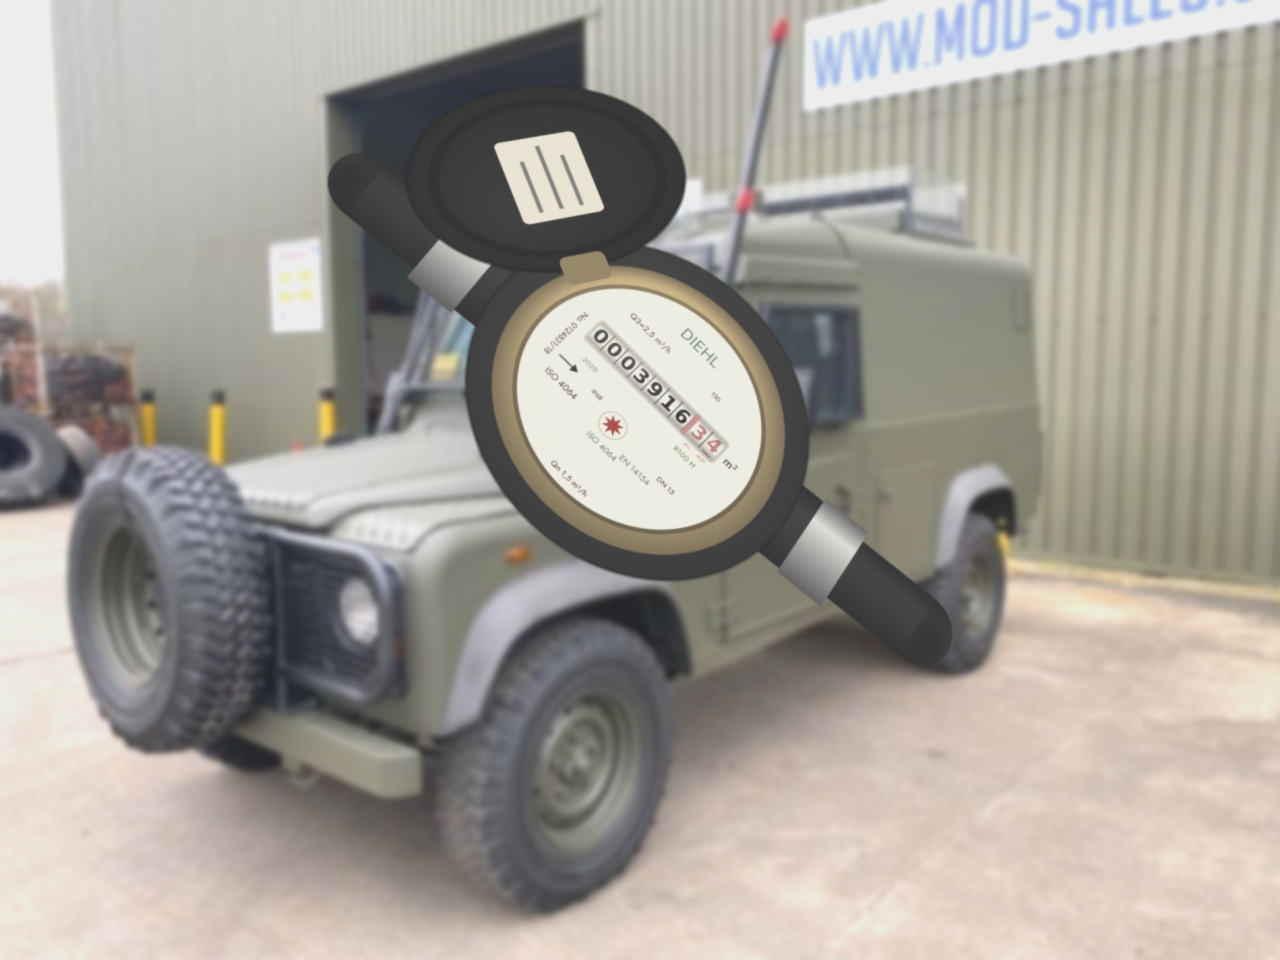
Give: 3916.34 m³
